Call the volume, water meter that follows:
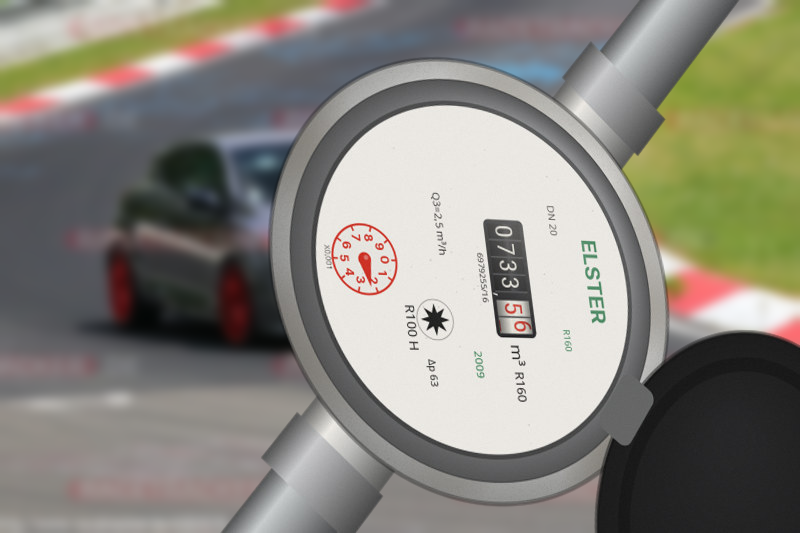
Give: 733.562 m³
